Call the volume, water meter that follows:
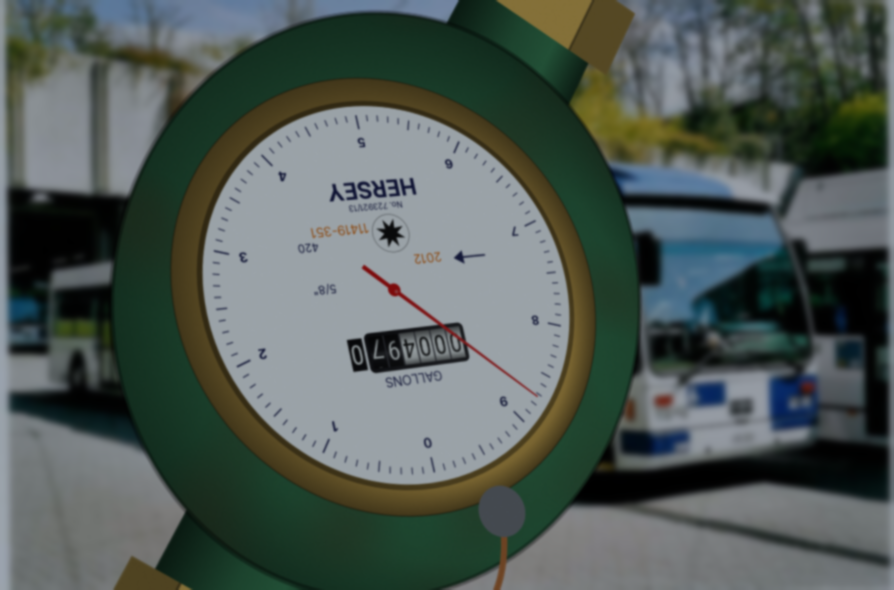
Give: 4968.7 gal
